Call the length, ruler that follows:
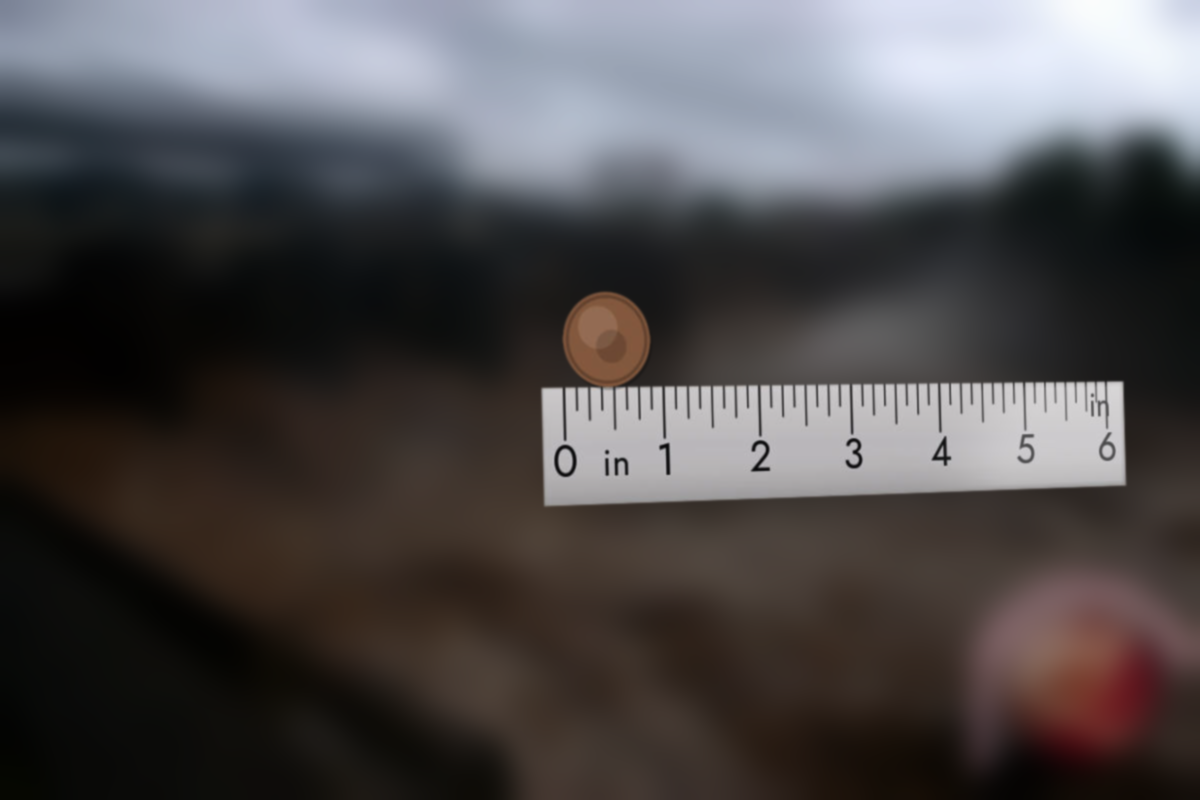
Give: 0.875 in
